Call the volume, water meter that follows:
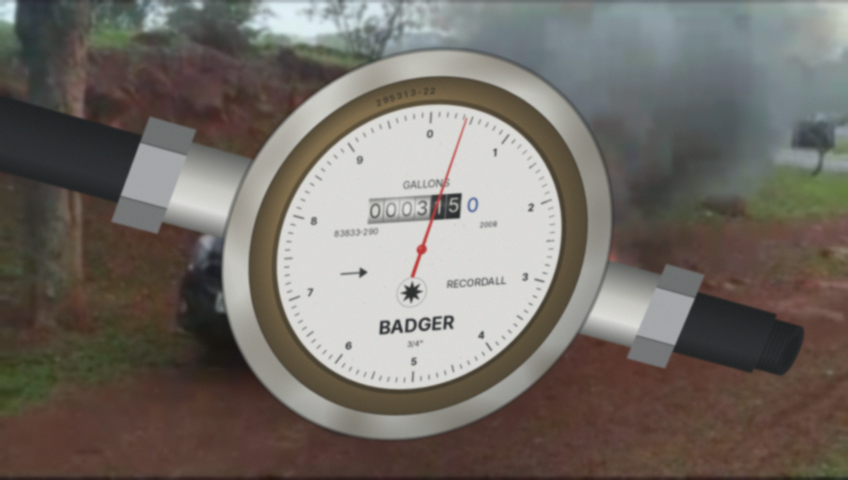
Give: 3150.4 gal
